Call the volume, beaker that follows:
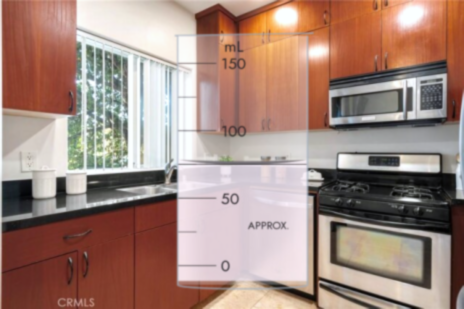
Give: 75 mL
